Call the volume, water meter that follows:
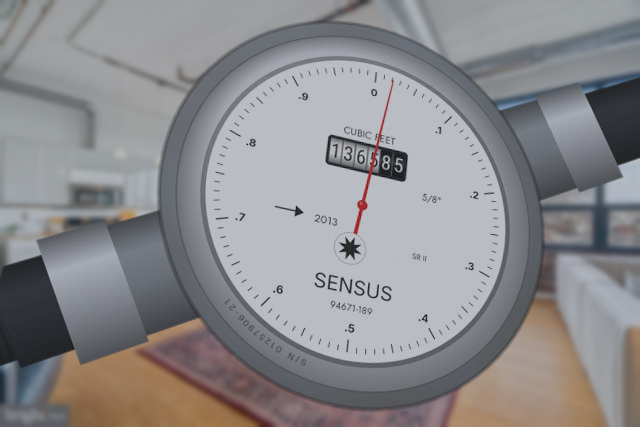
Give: 136585.02 ft³
